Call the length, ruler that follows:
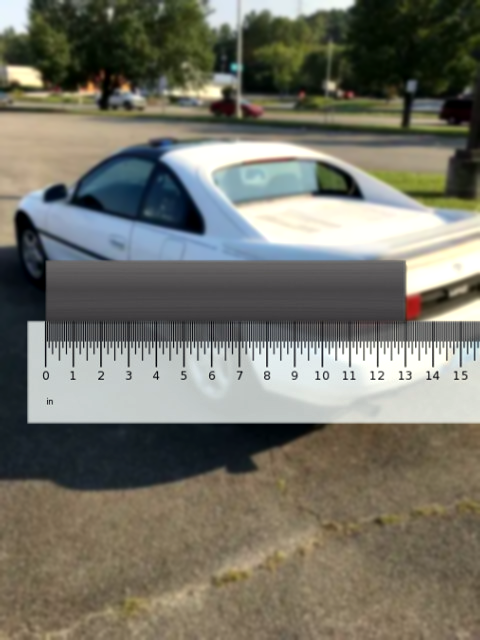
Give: 13 in
